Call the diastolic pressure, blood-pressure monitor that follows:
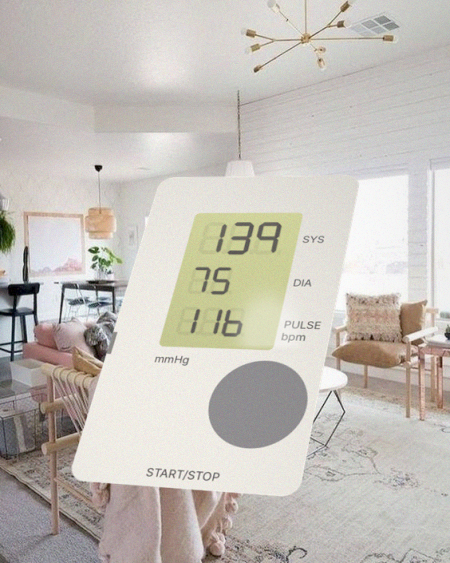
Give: 75 mmHg
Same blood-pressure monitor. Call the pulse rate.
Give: 116 bpm
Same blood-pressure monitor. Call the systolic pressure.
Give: 139 mmHg
